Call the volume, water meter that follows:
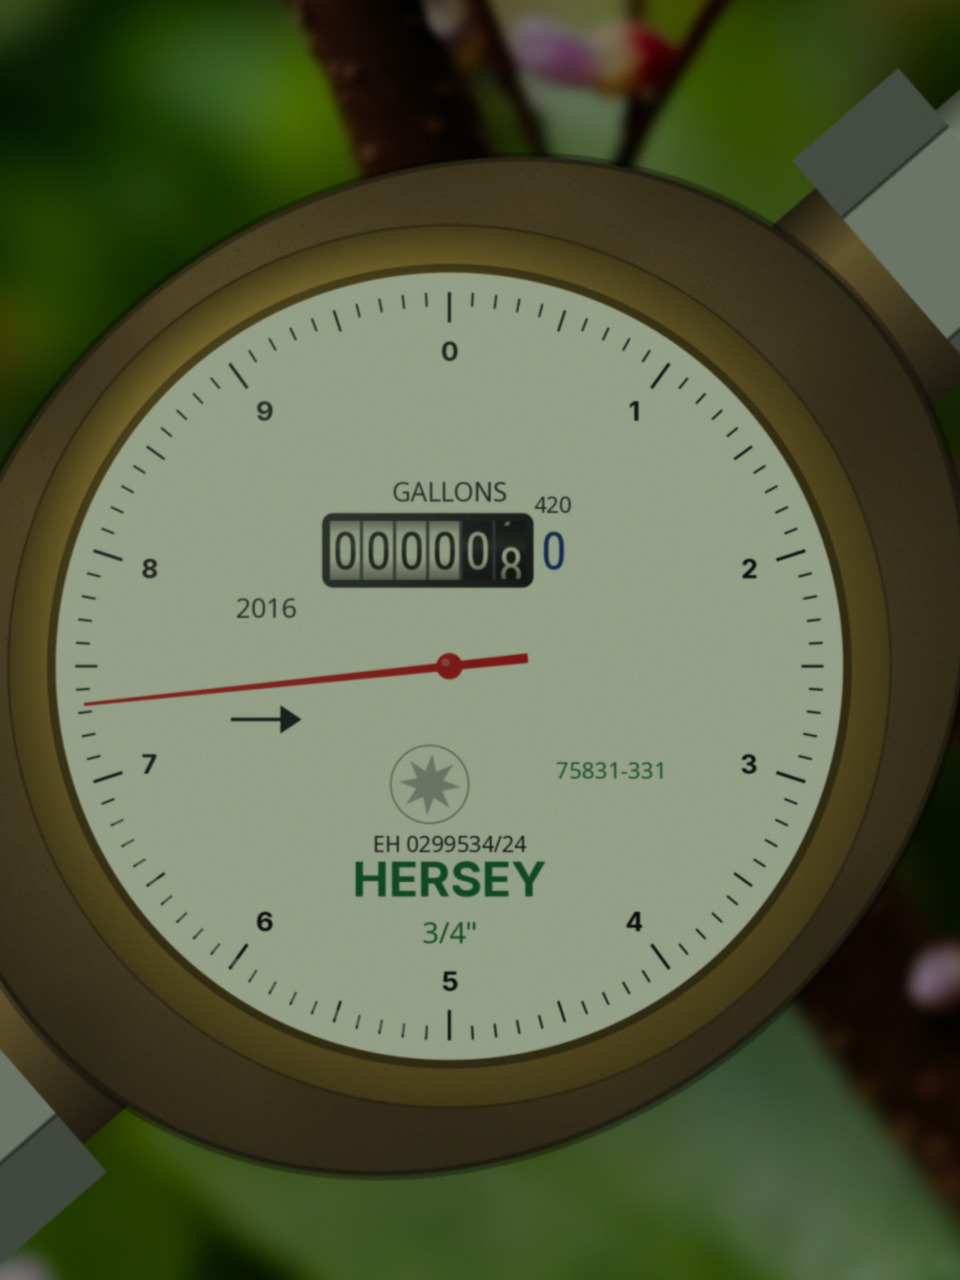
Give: 77.3 gal
